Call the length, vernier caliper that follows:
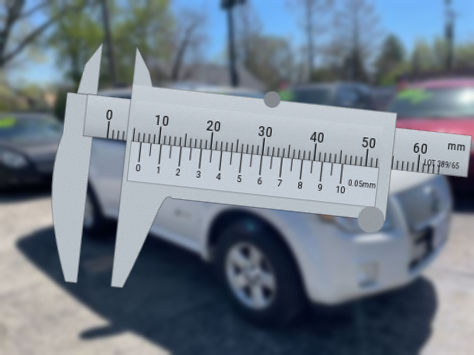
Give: 6.5 mm
